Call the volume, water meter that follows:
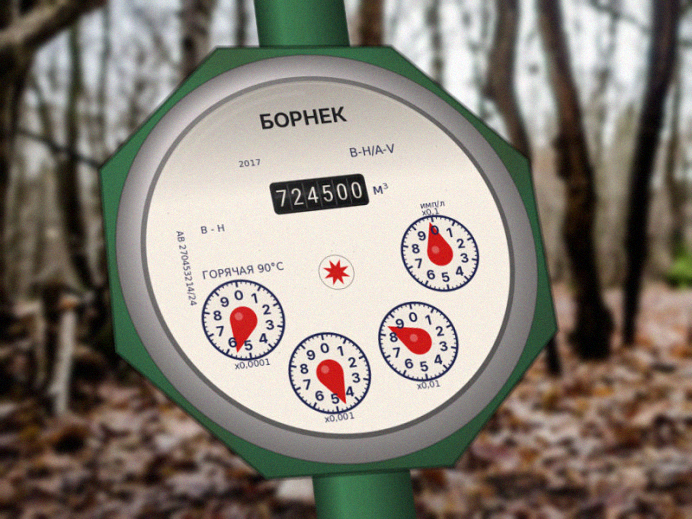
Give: 724499.9845 m³
